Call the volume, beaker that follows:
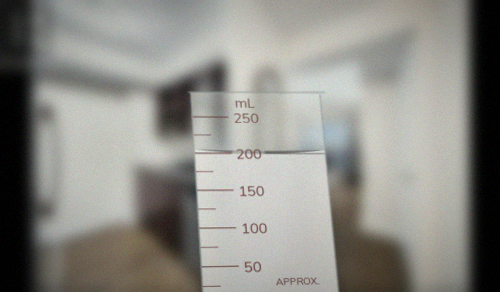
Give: 200 mL
